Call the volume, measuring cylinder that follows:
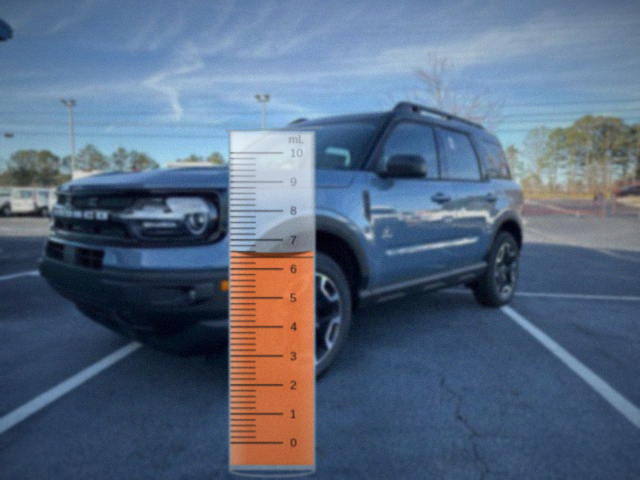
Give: 6.4 mL
